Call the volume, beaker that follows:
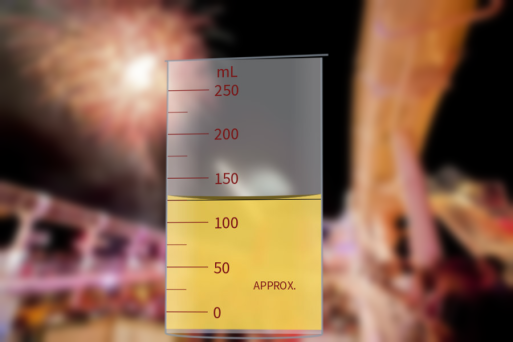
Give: 125 mL
